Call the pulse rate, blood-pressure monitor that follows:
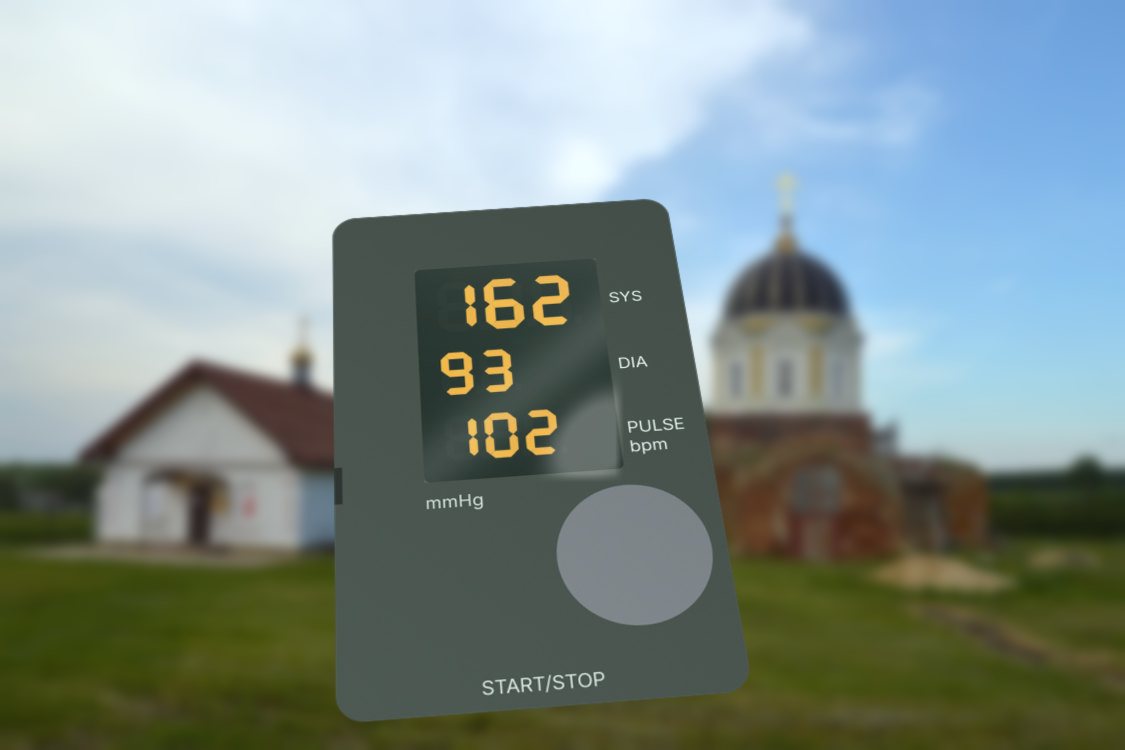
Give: 102 bpm
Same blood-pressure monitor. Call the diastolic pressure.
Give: 93 mmHg
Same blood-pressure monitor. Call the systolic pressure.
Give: 162 mmHg
